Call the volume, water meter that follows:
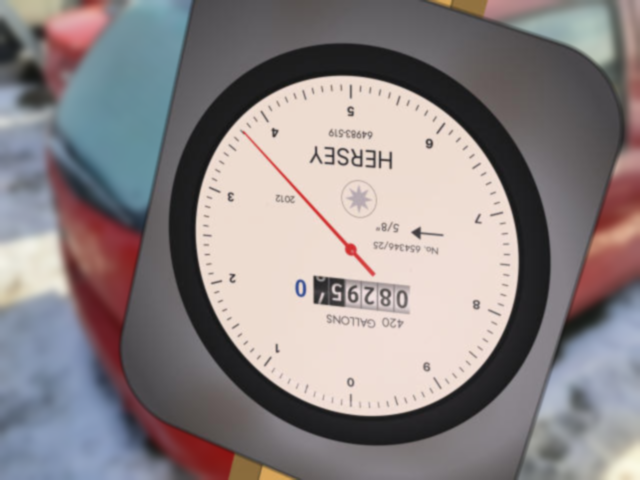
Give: 829573.7 gal
